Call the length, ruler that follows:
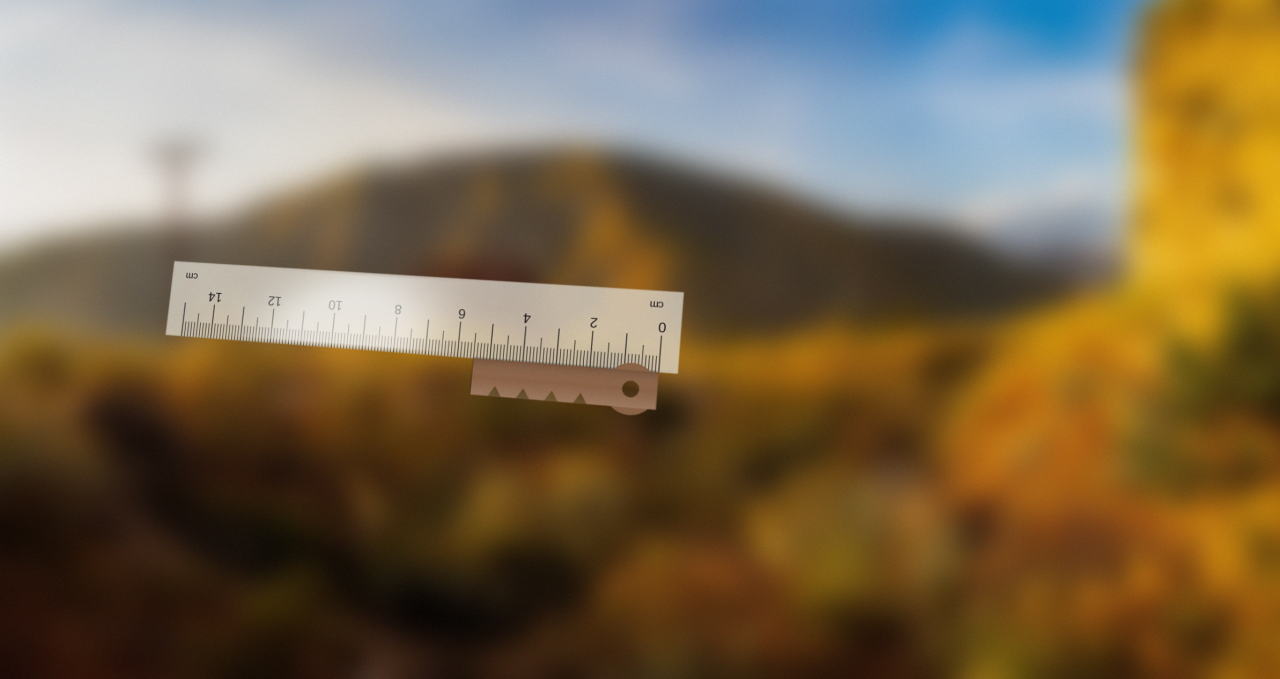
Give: 5.5 cm
